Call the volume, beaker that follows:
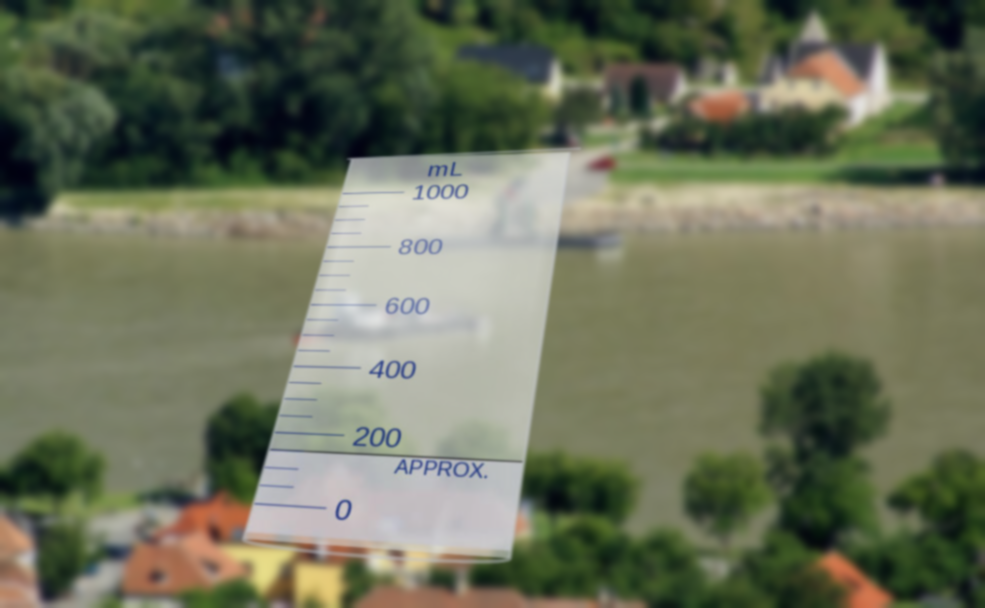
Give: 150 mL
